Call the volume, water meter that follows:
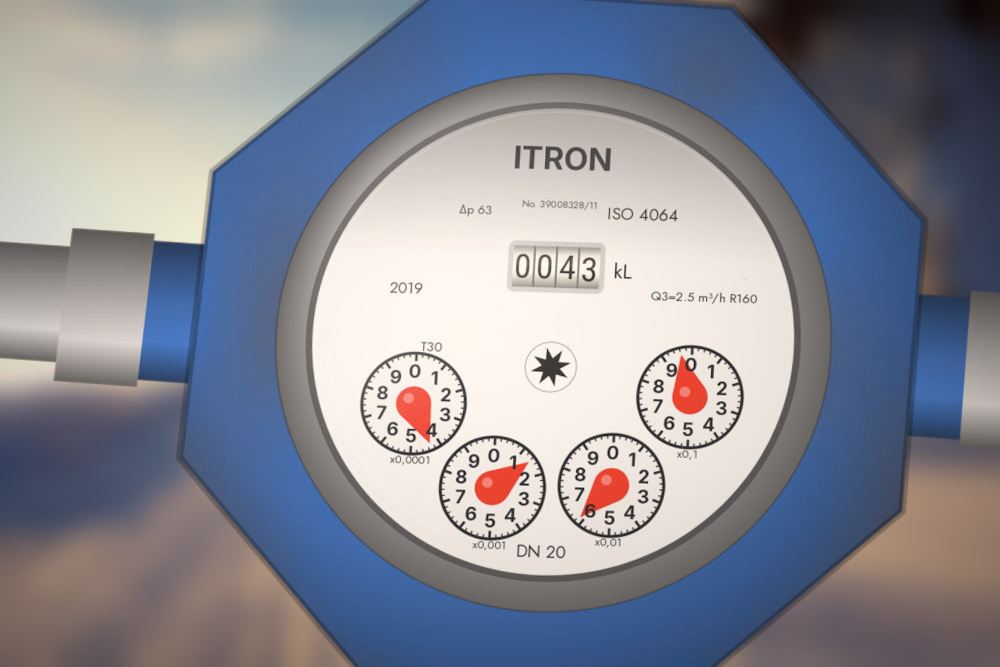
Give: 42.9614 kL
